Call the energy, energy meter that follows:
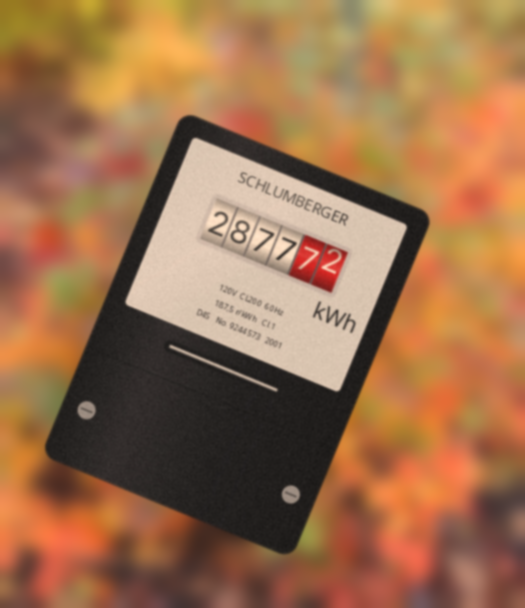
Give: 2877.72 kWh
